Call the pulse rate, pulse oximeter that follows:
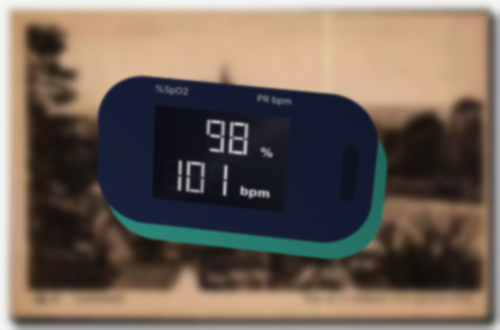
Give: 101 bpm
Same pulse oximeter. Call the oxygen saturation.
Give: 98 %
